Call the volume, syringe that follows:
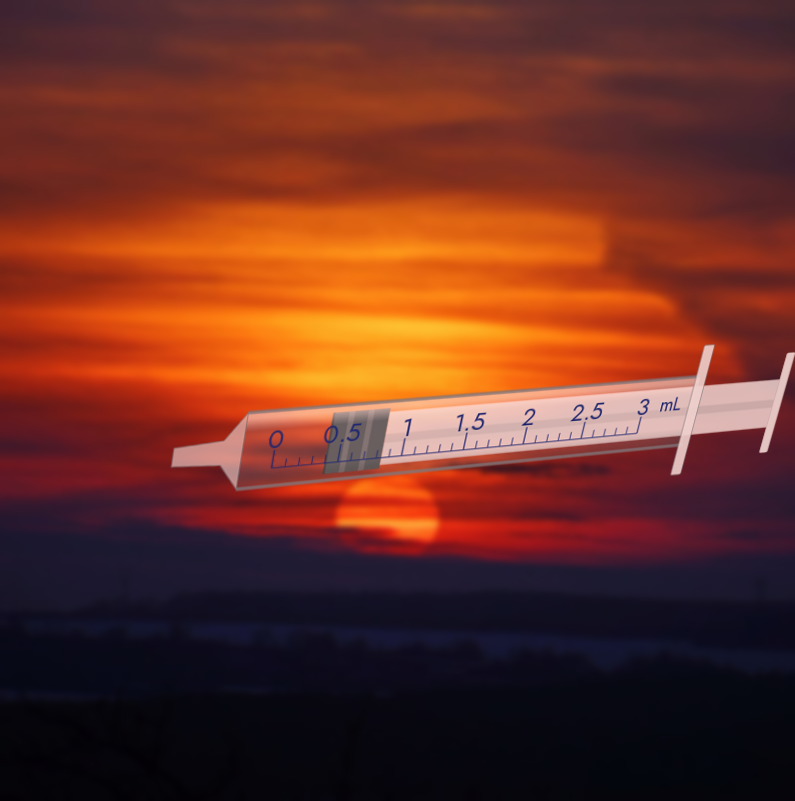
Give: 0.4 mL
